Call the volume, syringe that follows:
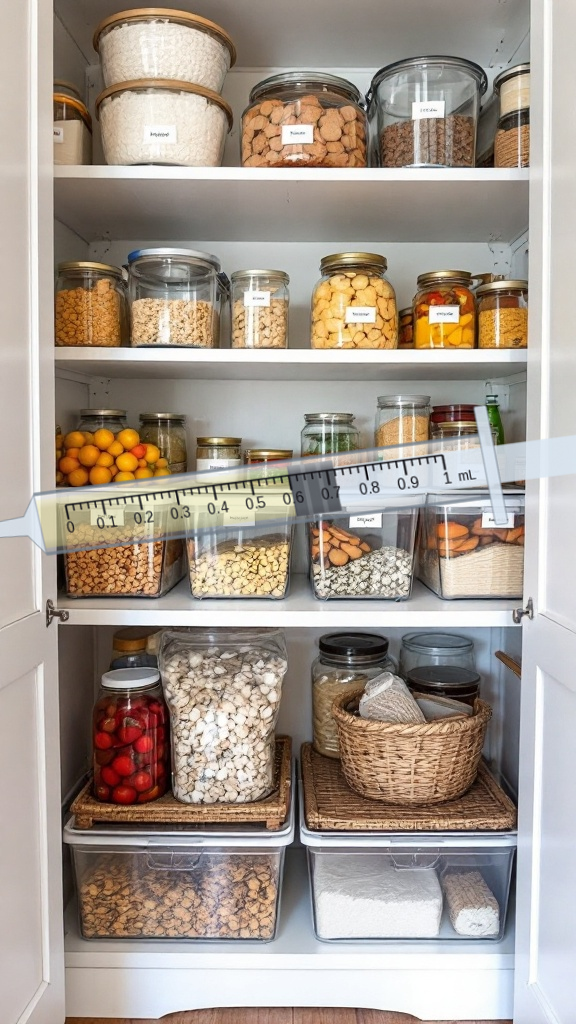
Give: 0.6 mL
